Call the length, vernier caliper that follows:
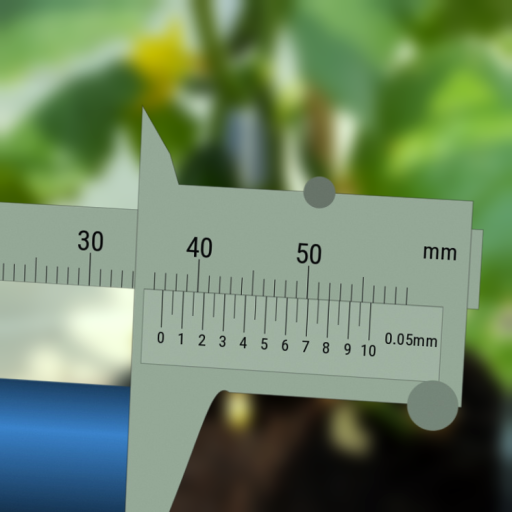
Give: 36.8 mm
